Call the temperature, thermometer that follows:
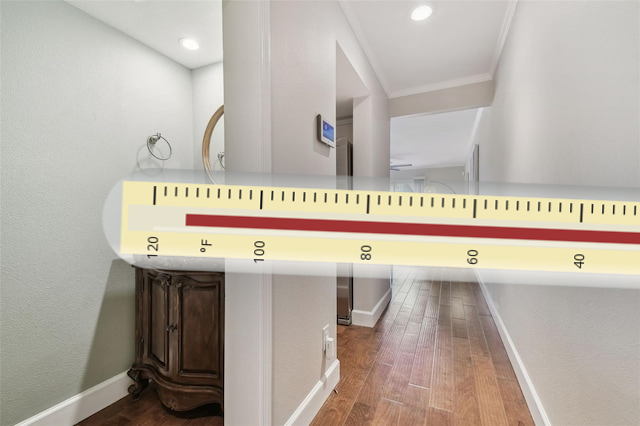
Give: 114 °F
